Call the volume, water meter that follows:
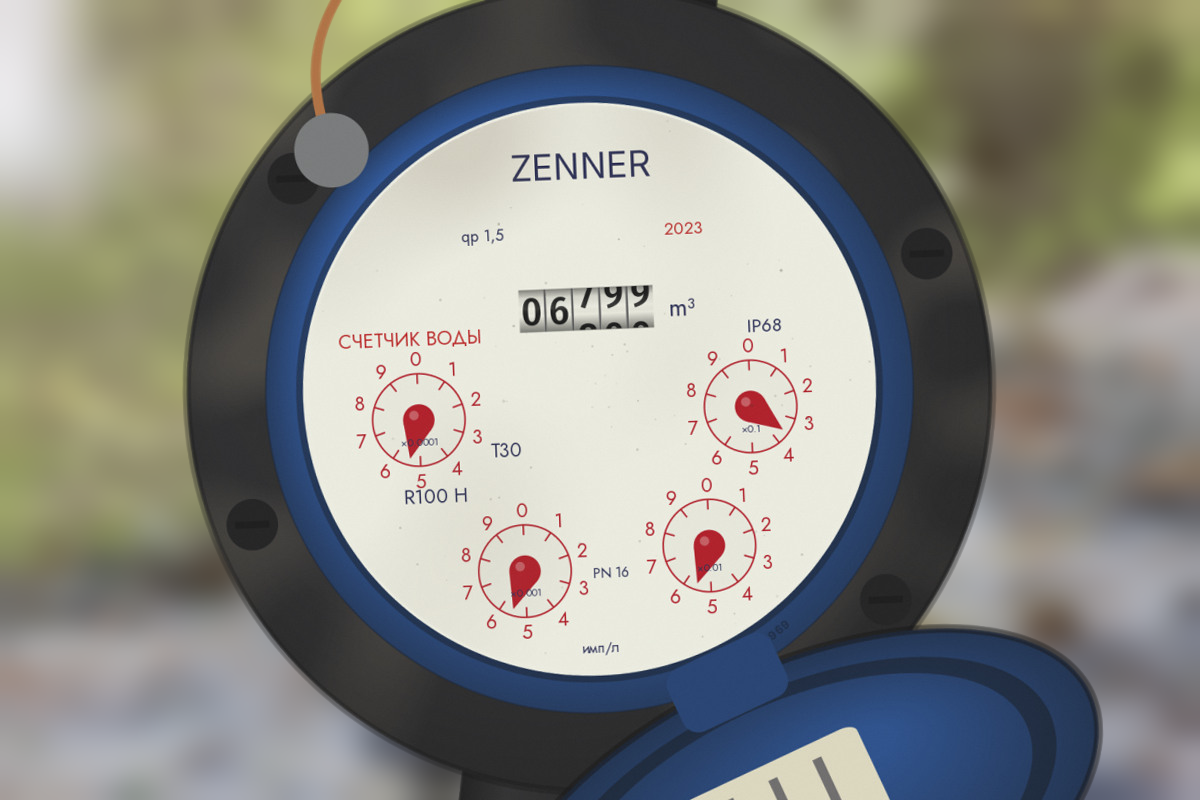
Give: 6799.3555 m³
